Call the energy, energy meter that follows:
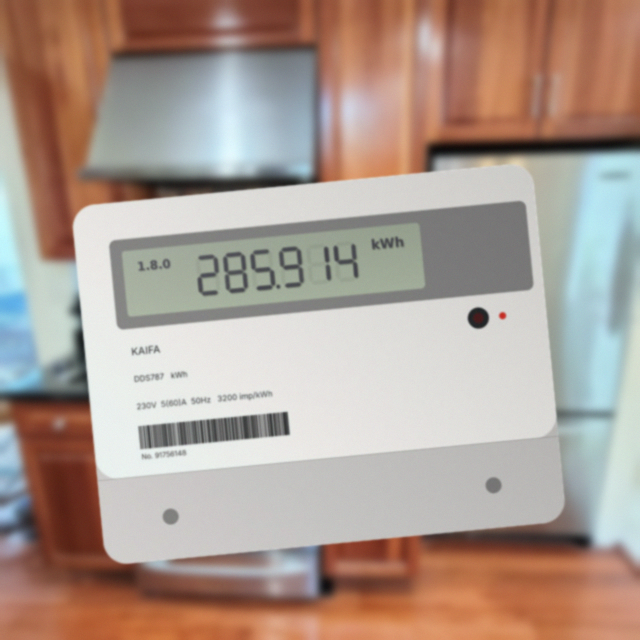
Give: 285.914 kWh
